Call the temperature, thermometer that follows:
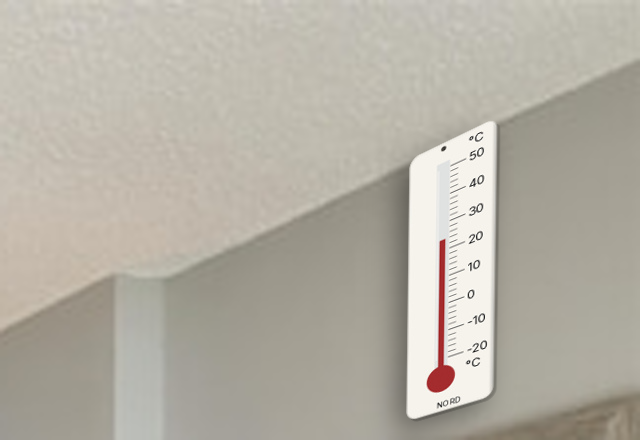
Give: 24 °C
